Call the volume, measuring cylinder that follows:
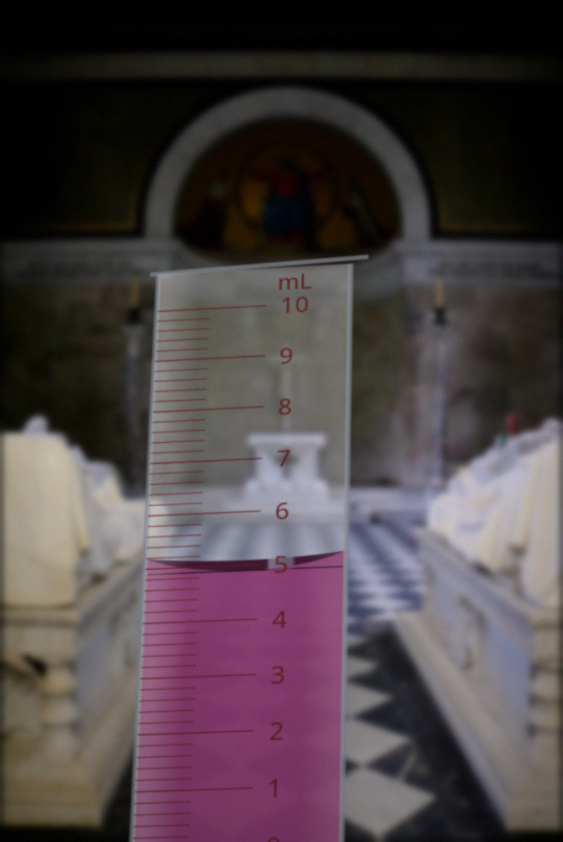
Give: 4.9 mL
